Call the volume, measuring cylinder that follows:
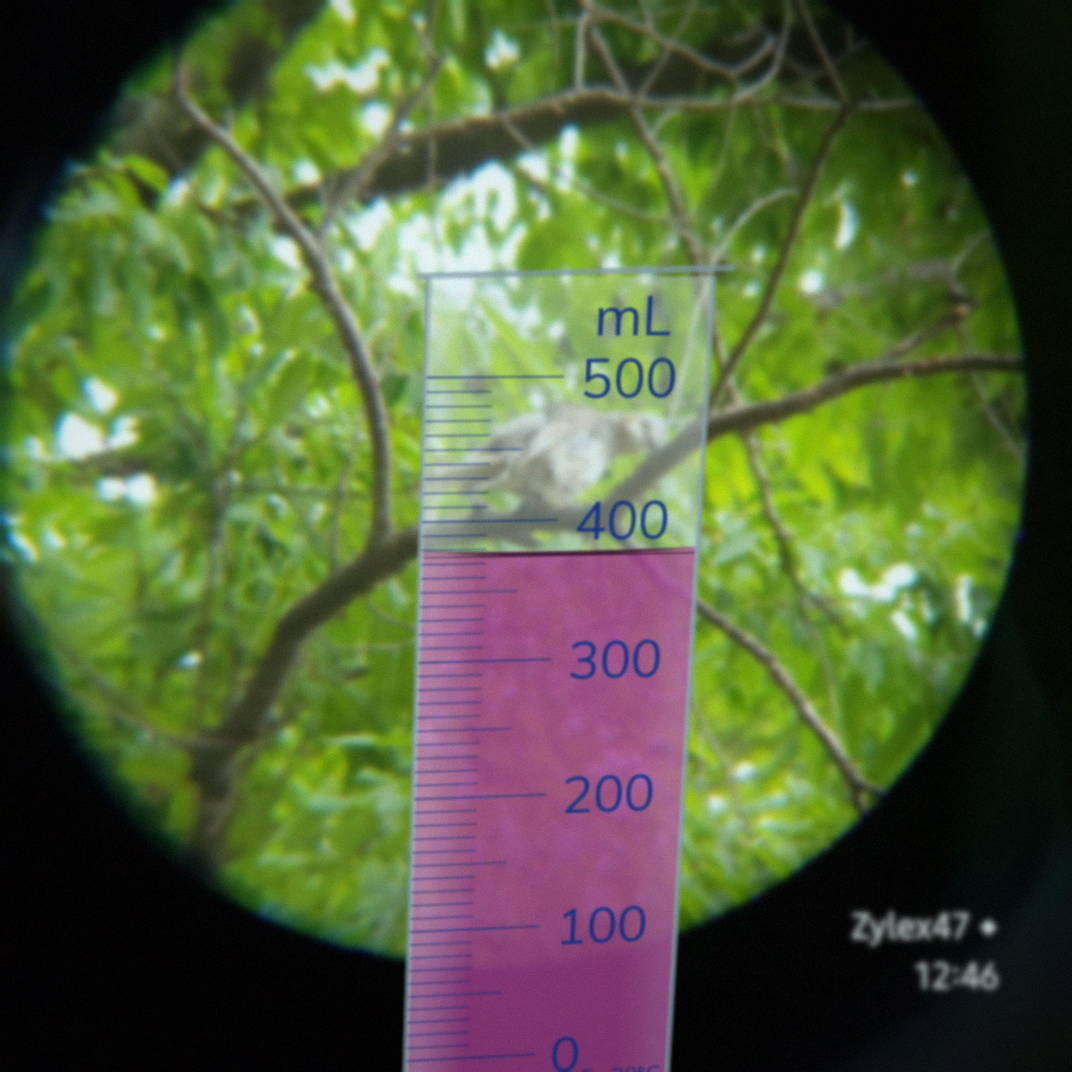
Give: 375 mL
